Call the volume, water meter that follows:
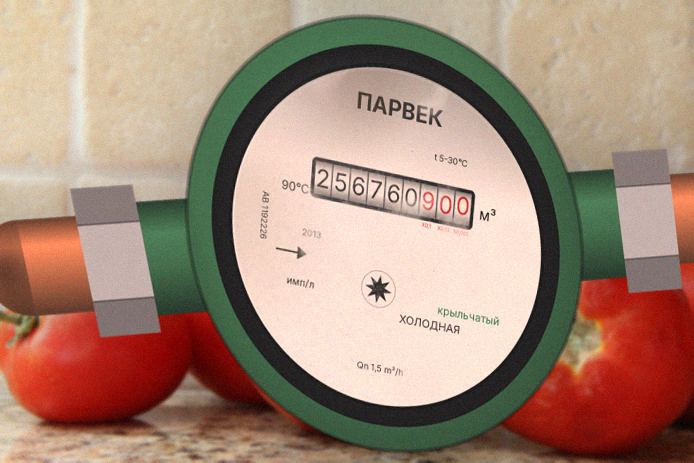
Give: 256760.900 m³
